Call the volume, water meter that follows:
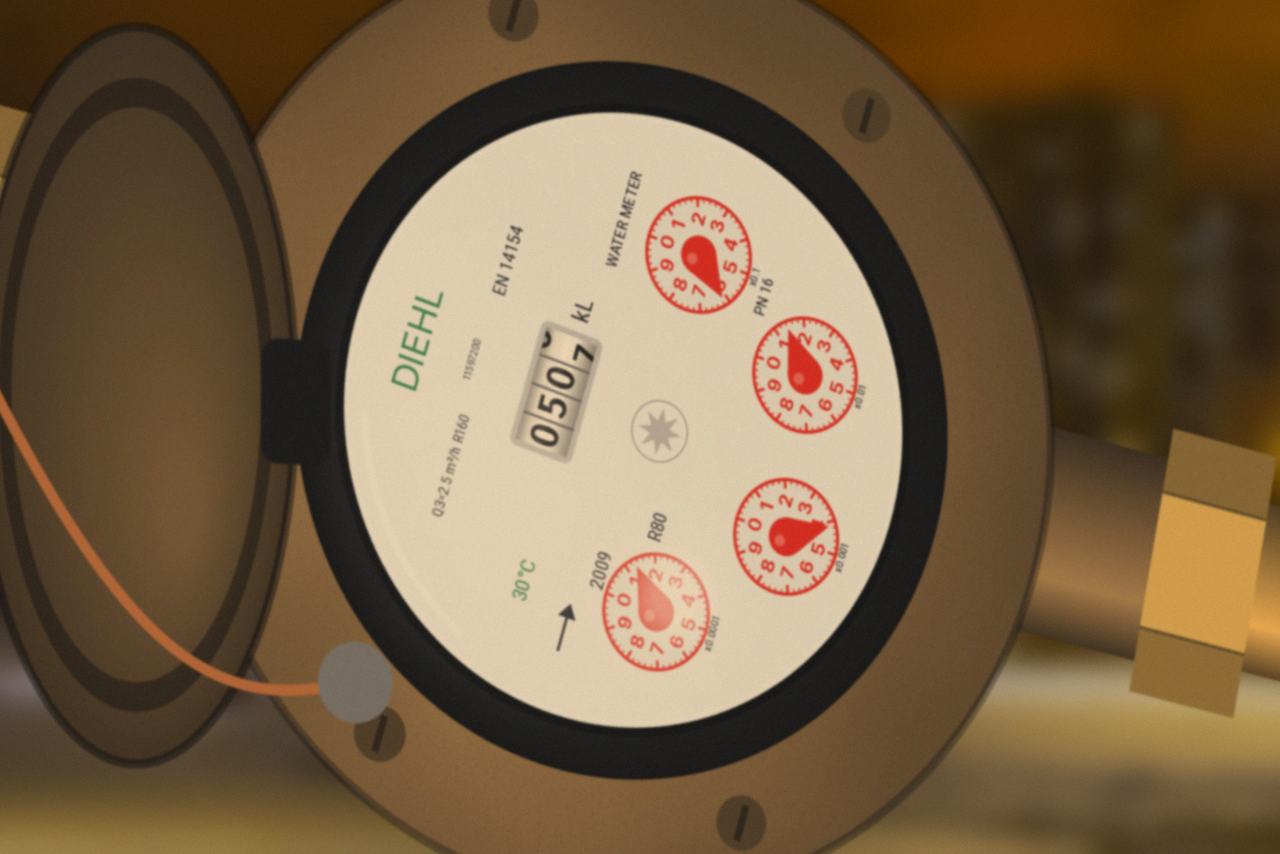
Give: 506.6141 kL
